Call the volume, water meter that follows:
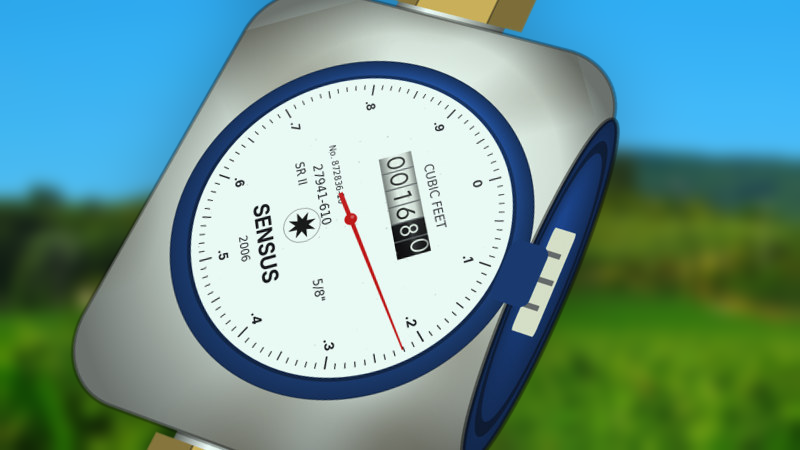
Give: 1680.22 ft³
